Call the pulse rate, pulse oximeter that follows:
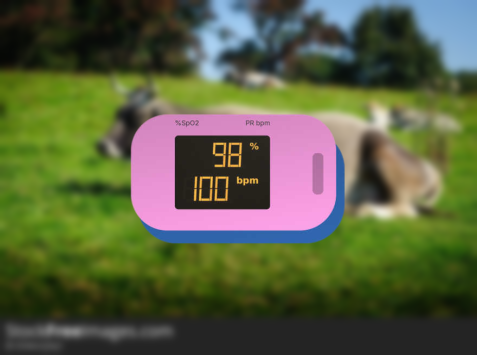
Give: 100 bpm
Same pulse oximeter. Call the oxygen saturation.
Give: 98 %
